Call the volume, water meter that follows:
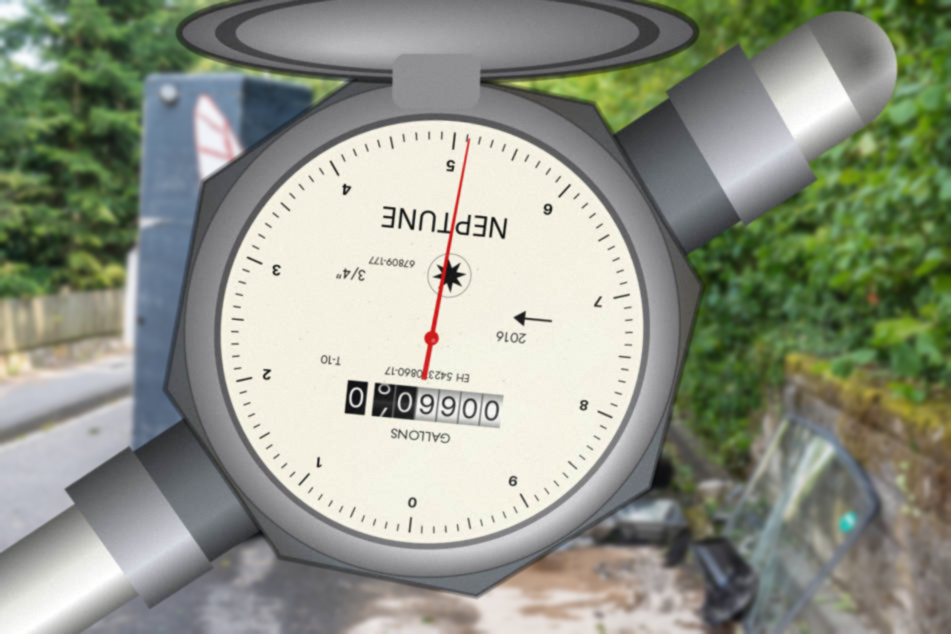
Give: 66075.1 gal
